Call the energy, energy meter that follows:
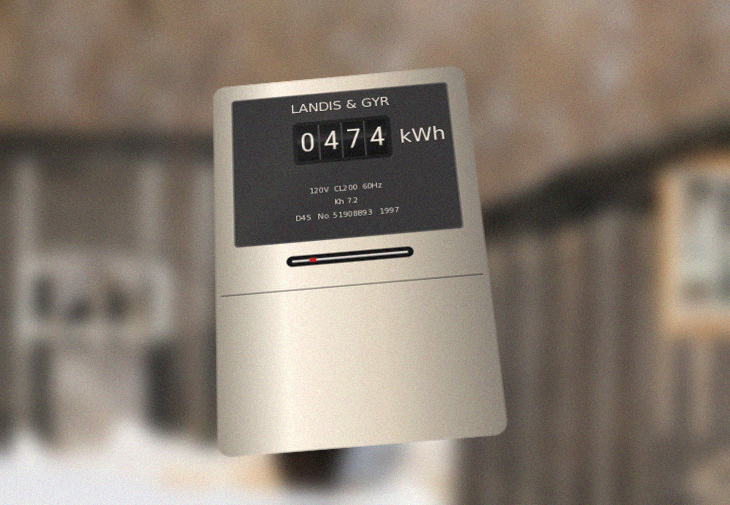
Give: 474 kWh
